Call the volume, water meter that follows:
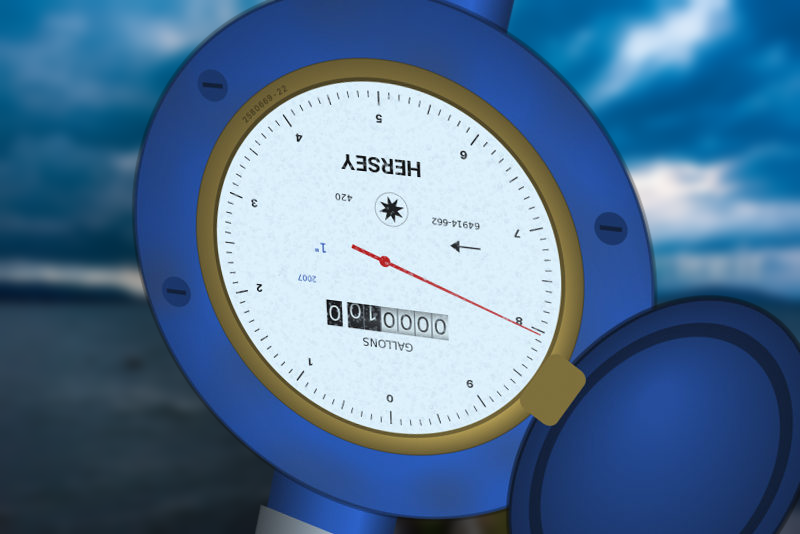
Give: 98.0 gal
